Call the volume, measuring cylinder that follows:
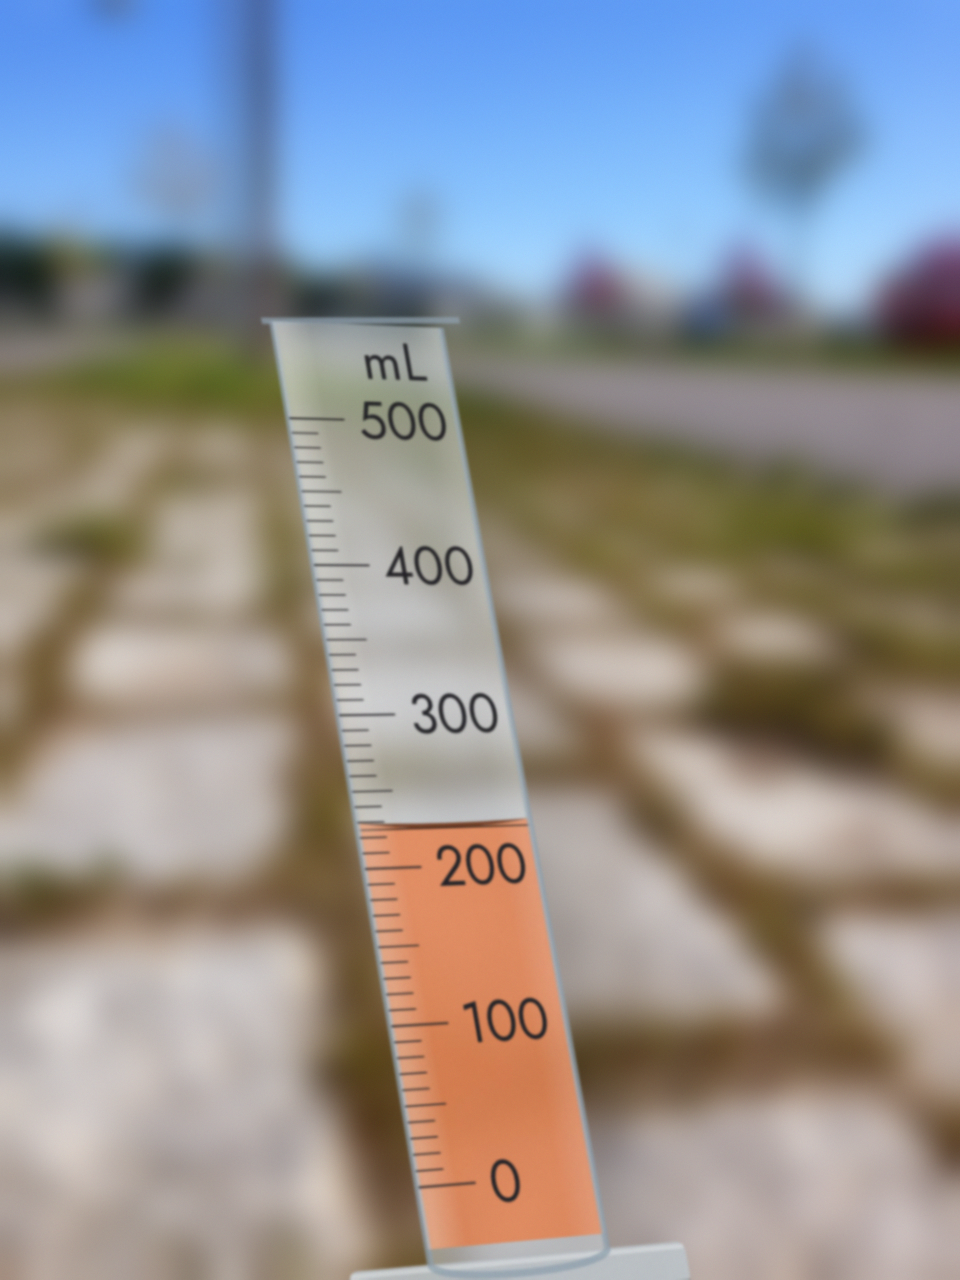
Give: 225 mL
